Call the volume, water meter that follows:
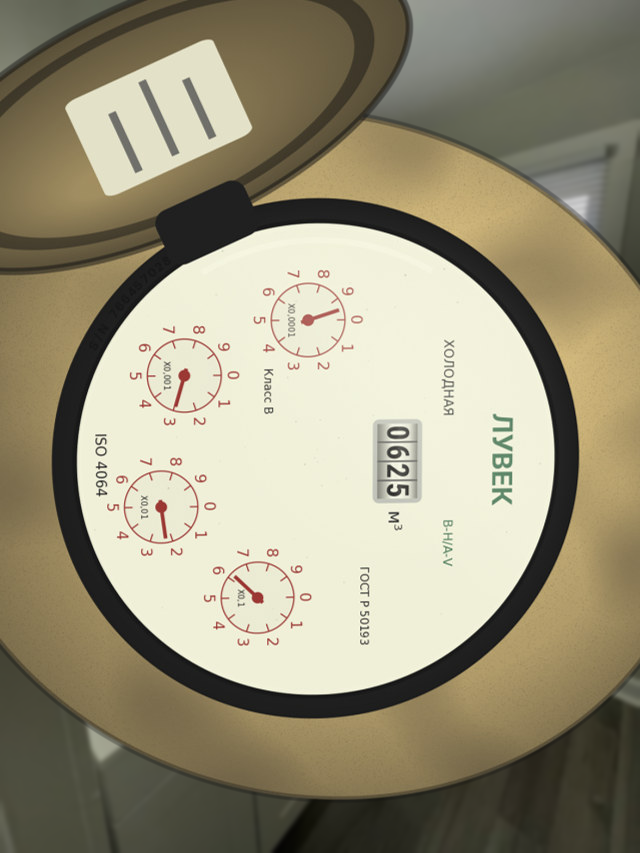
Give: 625.6229 m³
